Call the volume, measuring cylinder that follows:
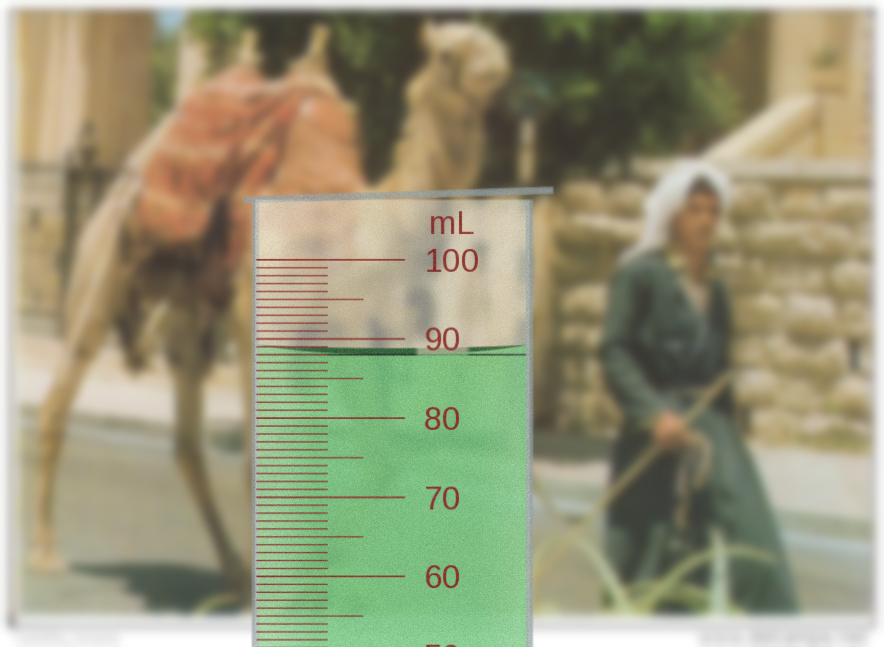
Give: 88 mL
